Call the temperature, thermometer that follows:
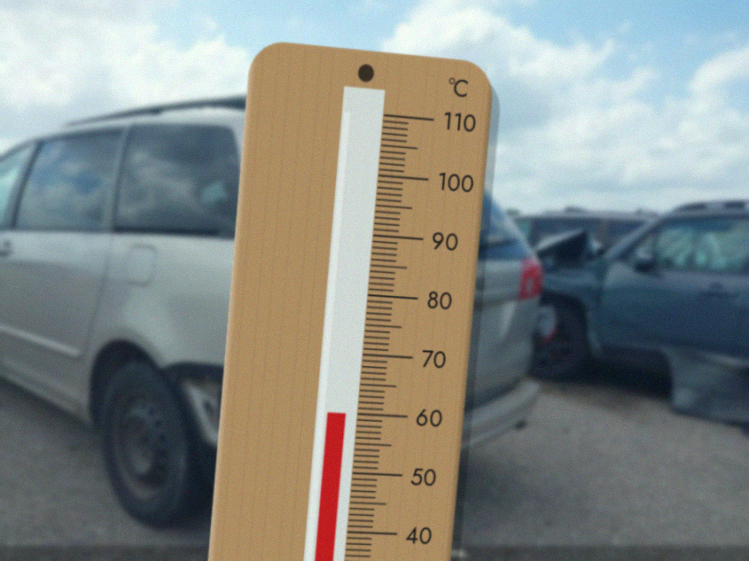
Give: 60 °C
